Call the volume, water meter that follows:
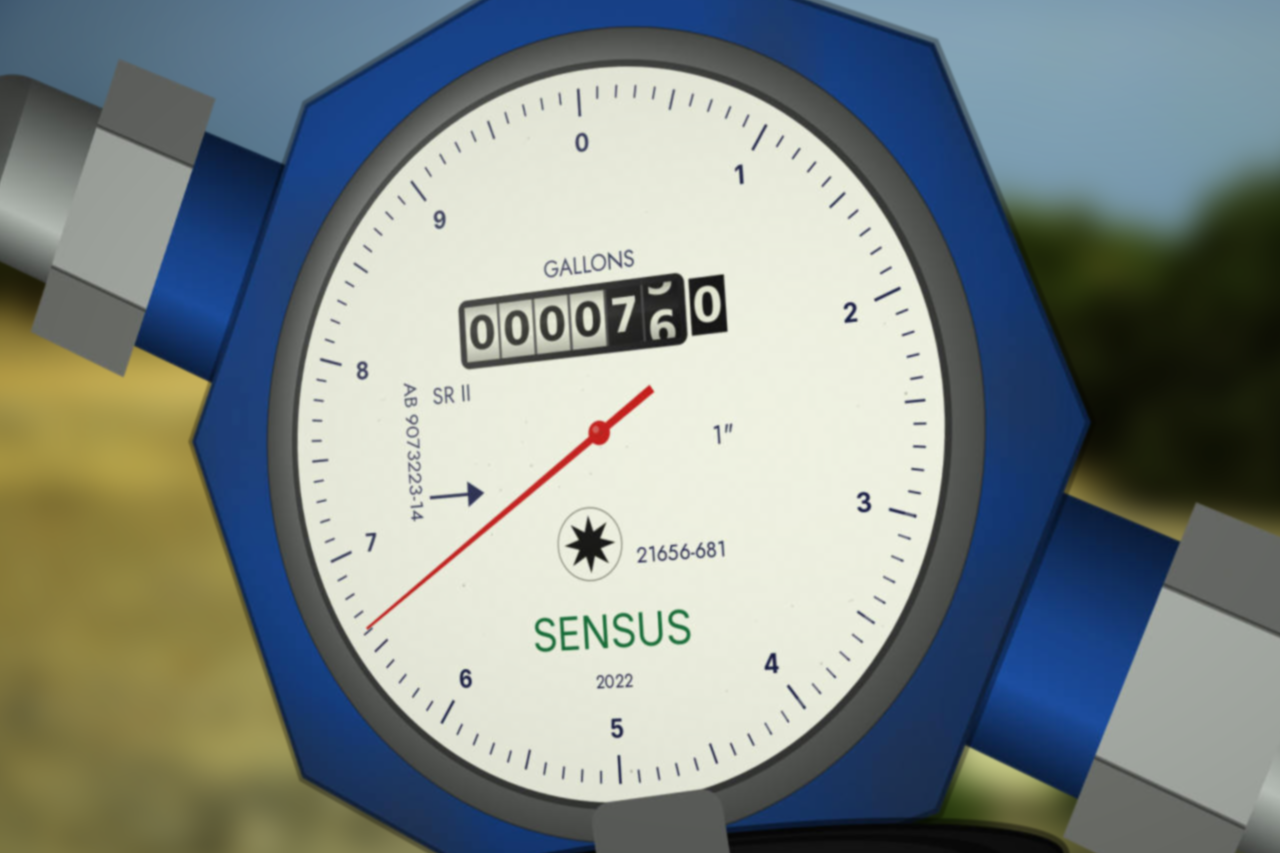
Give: 756.6 gal
